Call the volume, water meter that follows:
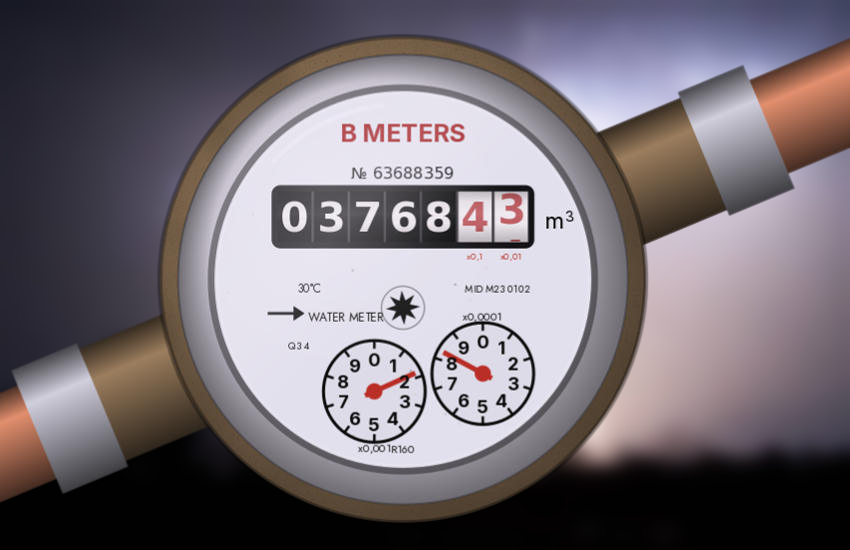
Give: 3768.4318 m³
